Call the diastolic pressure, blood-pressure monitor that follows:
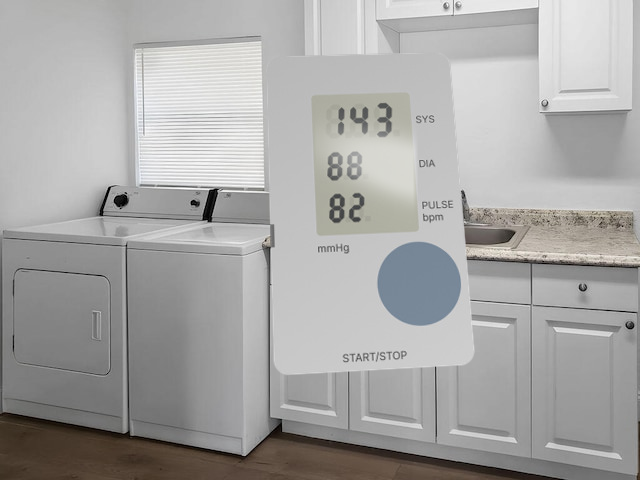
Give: 88 mmHg
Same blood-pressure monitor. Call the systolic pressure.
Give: 143 mmHg
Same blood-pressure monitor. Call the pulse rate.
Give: 82 bpm
